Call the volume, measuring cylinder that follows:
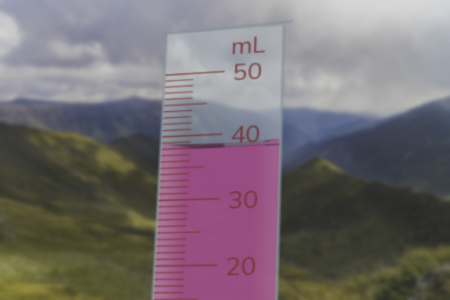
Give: 38 mL
